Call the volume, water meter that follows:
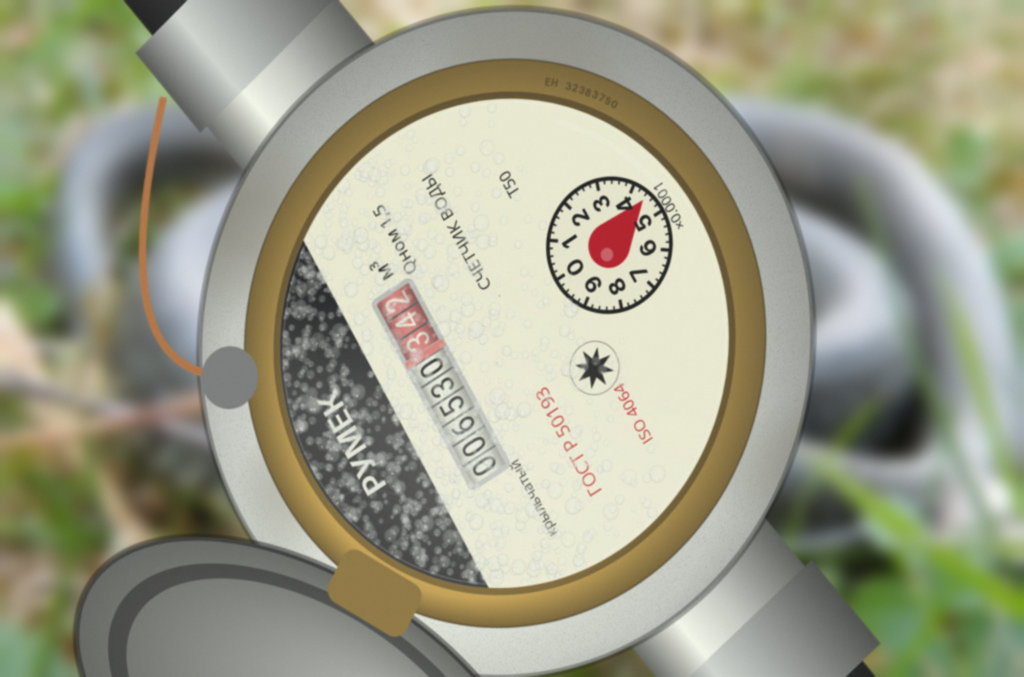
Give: 6530.3424 m³
